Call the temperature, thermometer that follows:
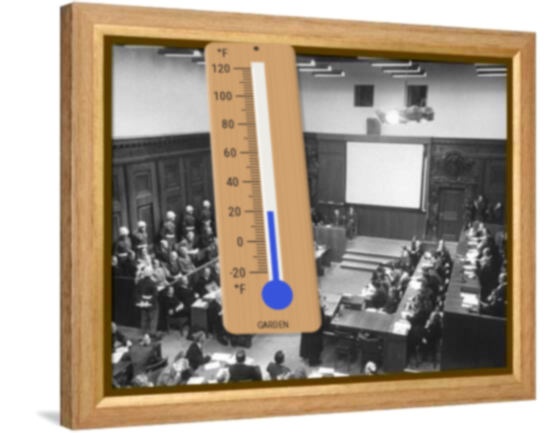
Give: 20 °F
